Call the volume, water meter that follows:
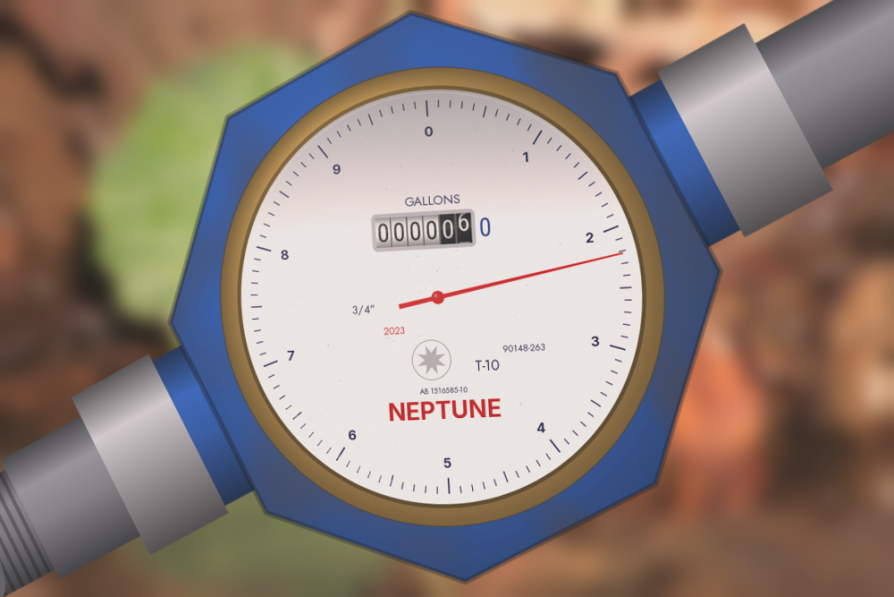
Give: 62.2 gal
